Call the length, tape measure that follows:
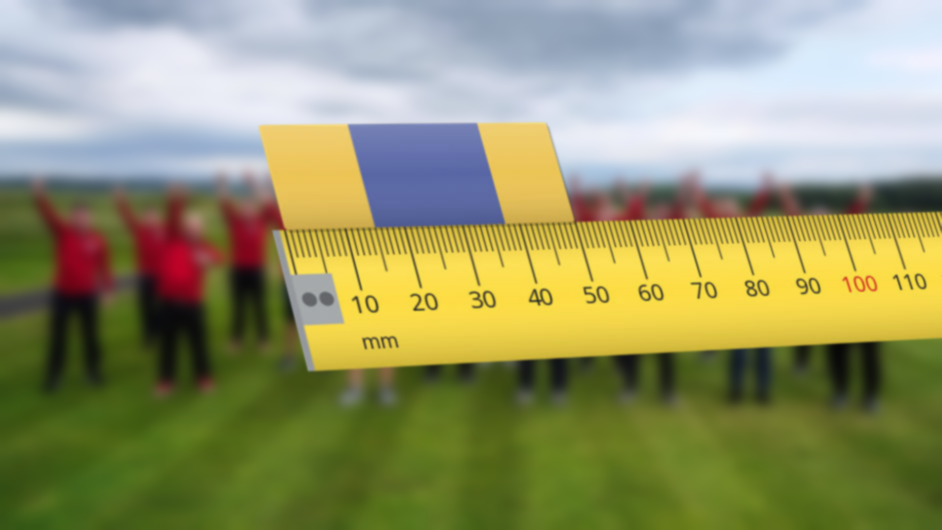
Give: 50 mm
